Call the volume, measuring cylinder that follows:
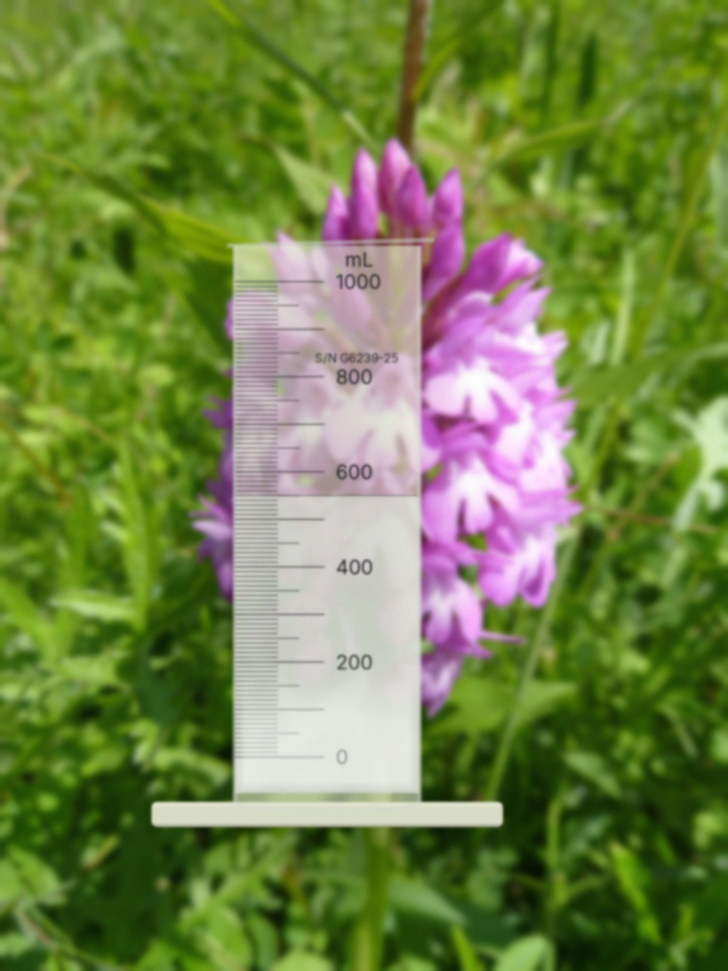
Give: 550 mL
